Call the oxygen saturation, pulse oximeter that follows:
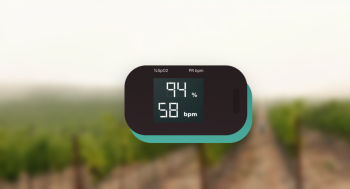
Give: 94 %
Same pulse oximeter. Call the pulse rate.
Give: 58 bpm
